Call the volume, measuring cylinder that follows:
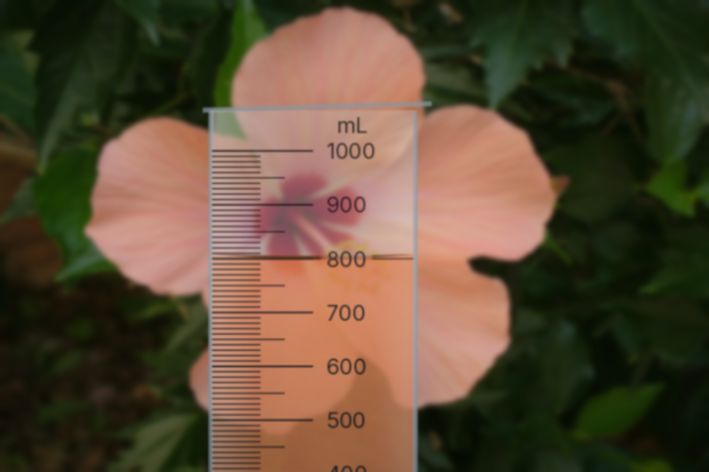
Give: 800 mL
